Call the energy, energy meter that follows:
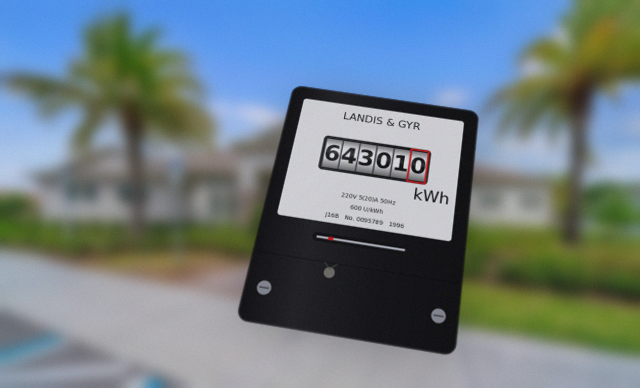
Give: 64301.0 kWh
